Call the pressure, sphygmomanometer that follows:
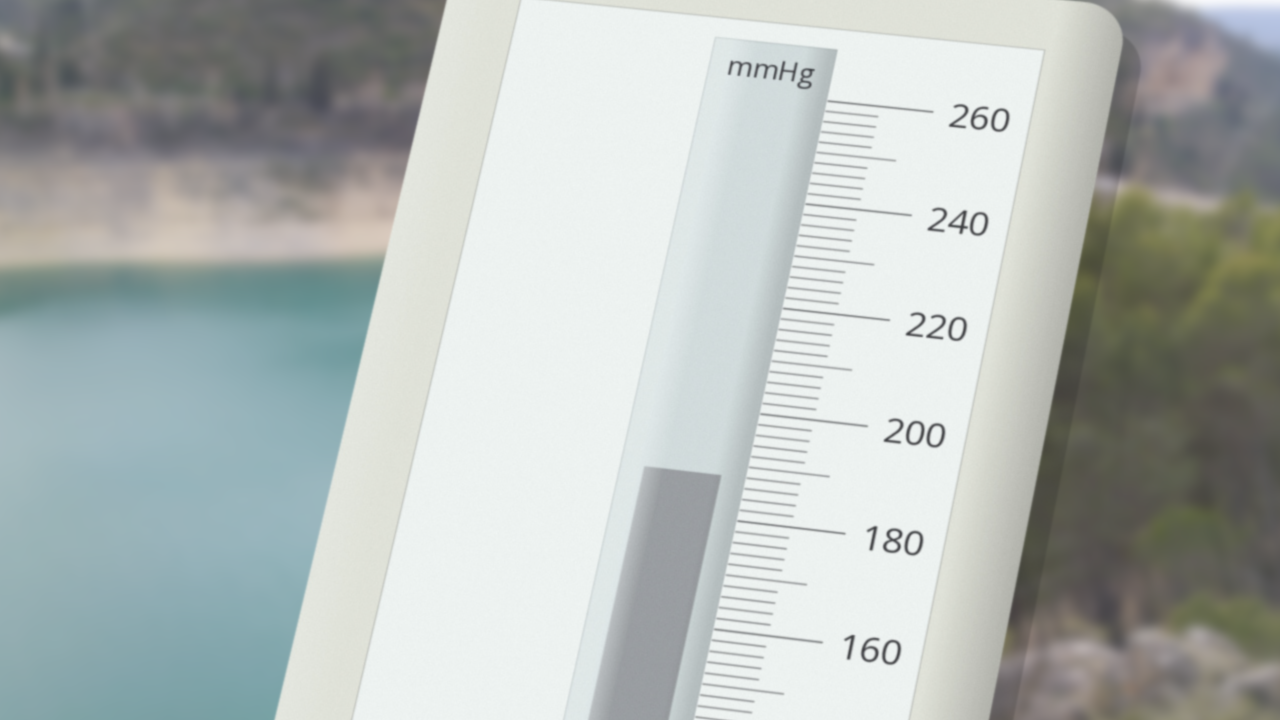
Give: 188 mmHg
